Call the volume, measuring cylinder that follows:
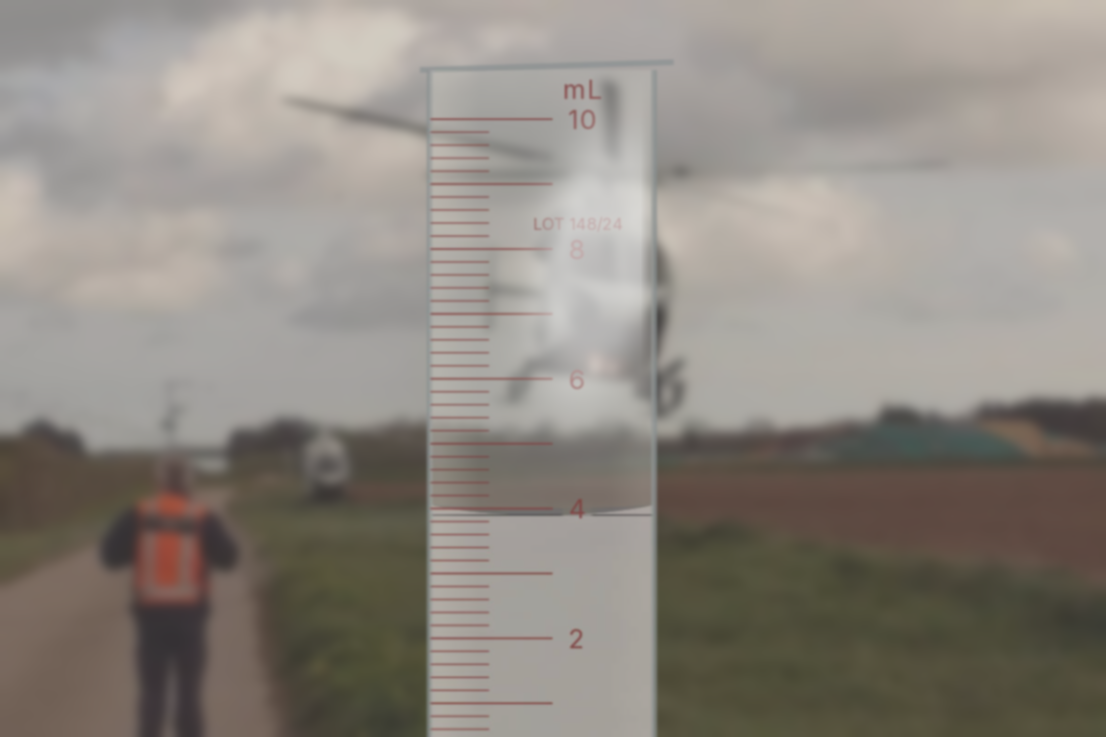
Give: 3.9 mL
